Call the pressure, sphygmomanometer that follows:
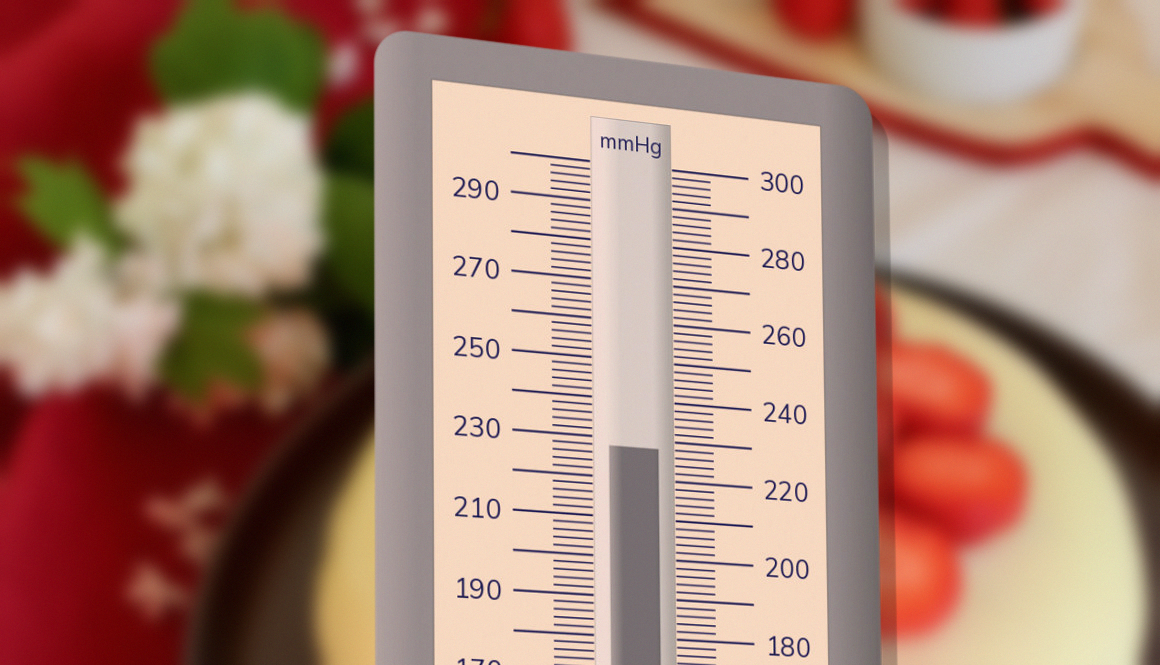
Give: 228 mmHg
